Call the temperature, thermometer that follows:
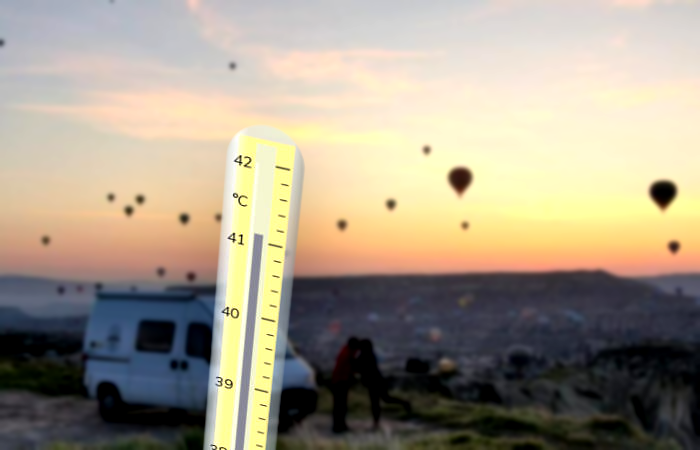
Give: 41.1 °C
